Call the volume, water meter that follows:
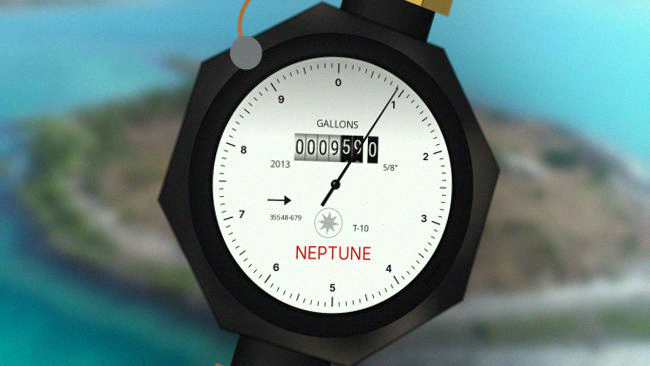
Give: 9590.9 gal
